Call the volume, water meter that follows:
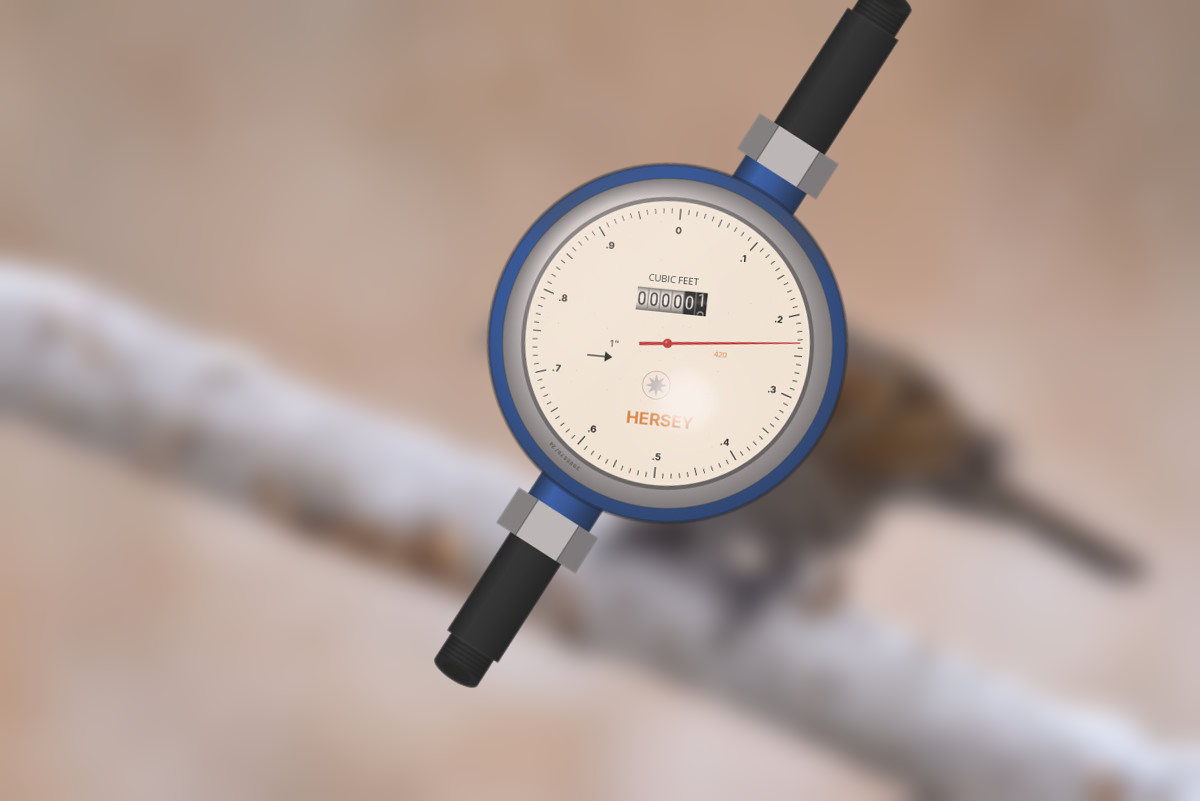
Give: 1.23 ft³
